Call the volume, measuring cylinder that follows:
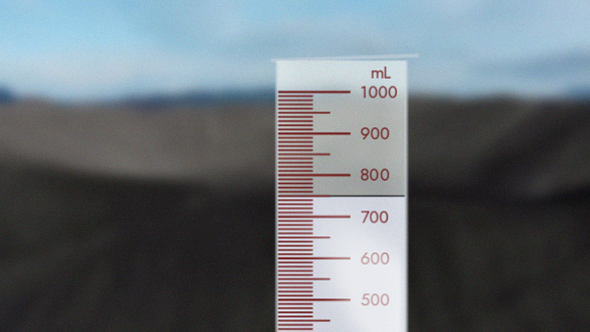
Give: 750 mL
